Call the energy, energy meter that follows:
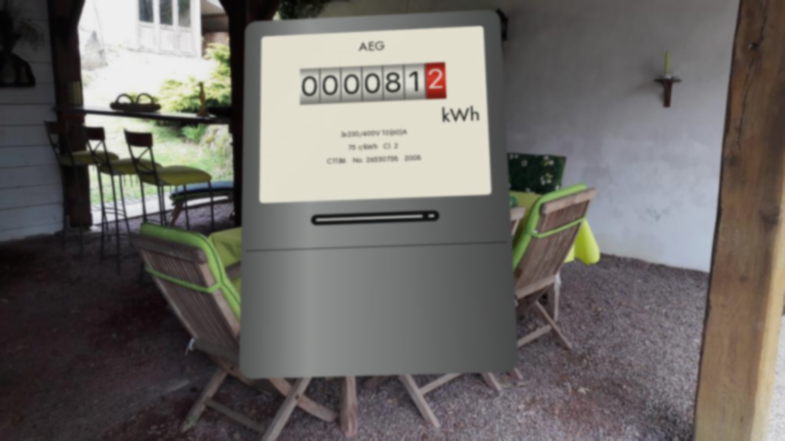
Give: 81.2 kWh
